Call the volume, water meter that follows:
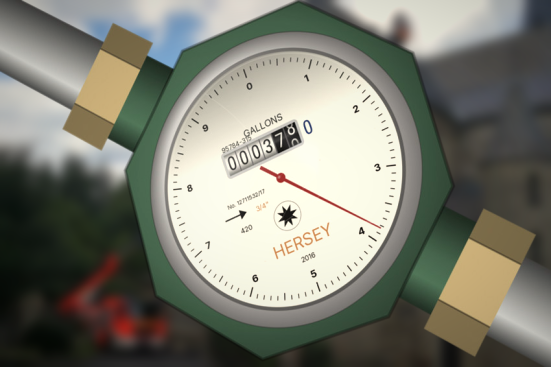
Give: 3783.8 gal
